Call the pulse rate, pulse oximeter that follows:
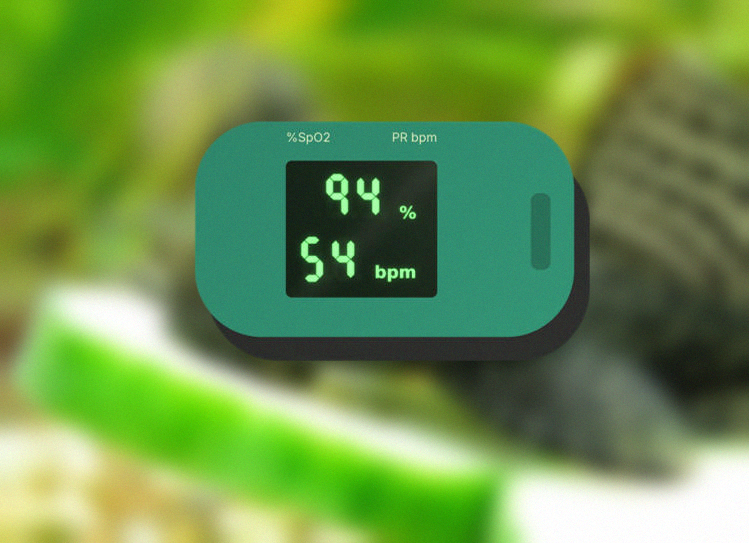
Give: 54 bpm
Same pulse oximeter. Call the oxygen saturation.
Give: 94 %
